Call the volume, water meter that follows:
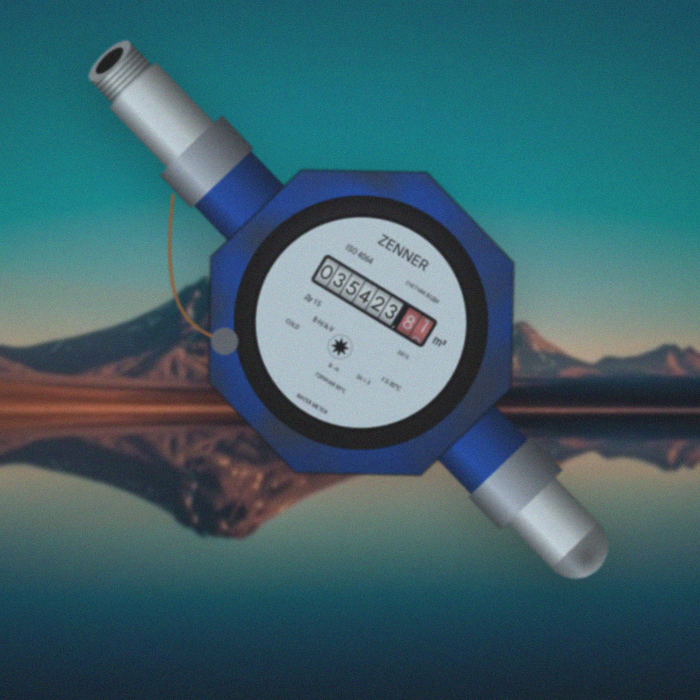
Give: 35423.81 m³
